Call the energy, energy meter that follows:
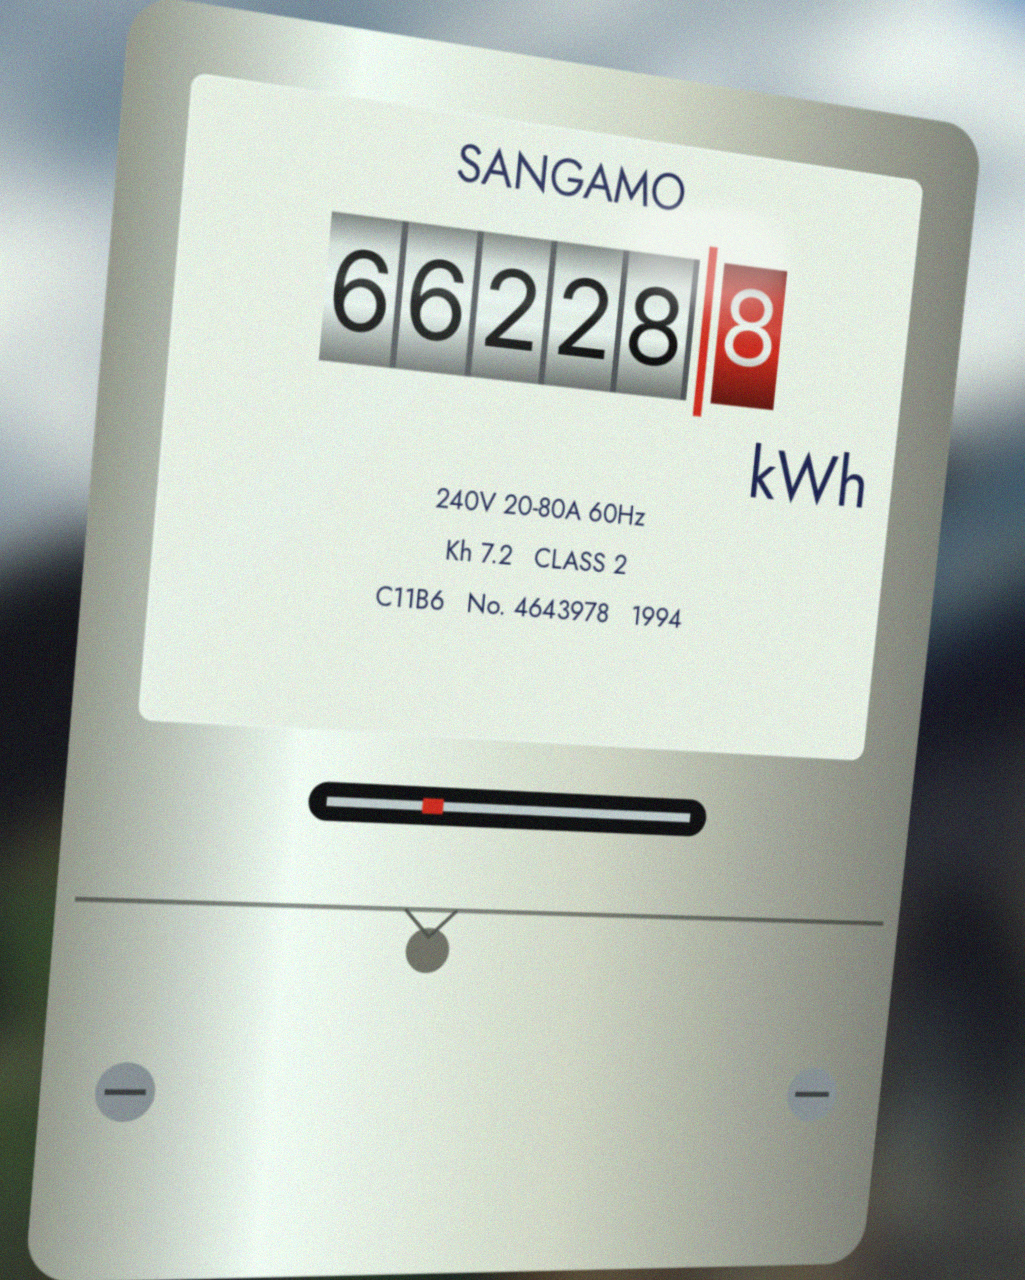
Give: 66228.8 kWh
